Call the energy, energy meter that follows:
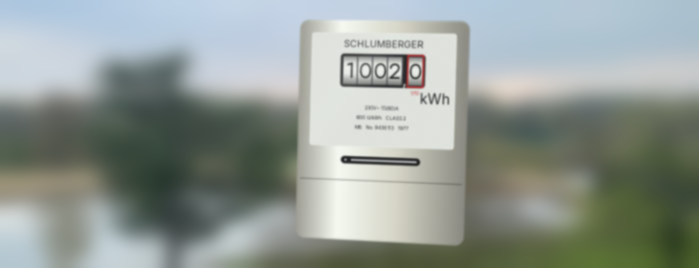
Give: 1002.0 kWh
